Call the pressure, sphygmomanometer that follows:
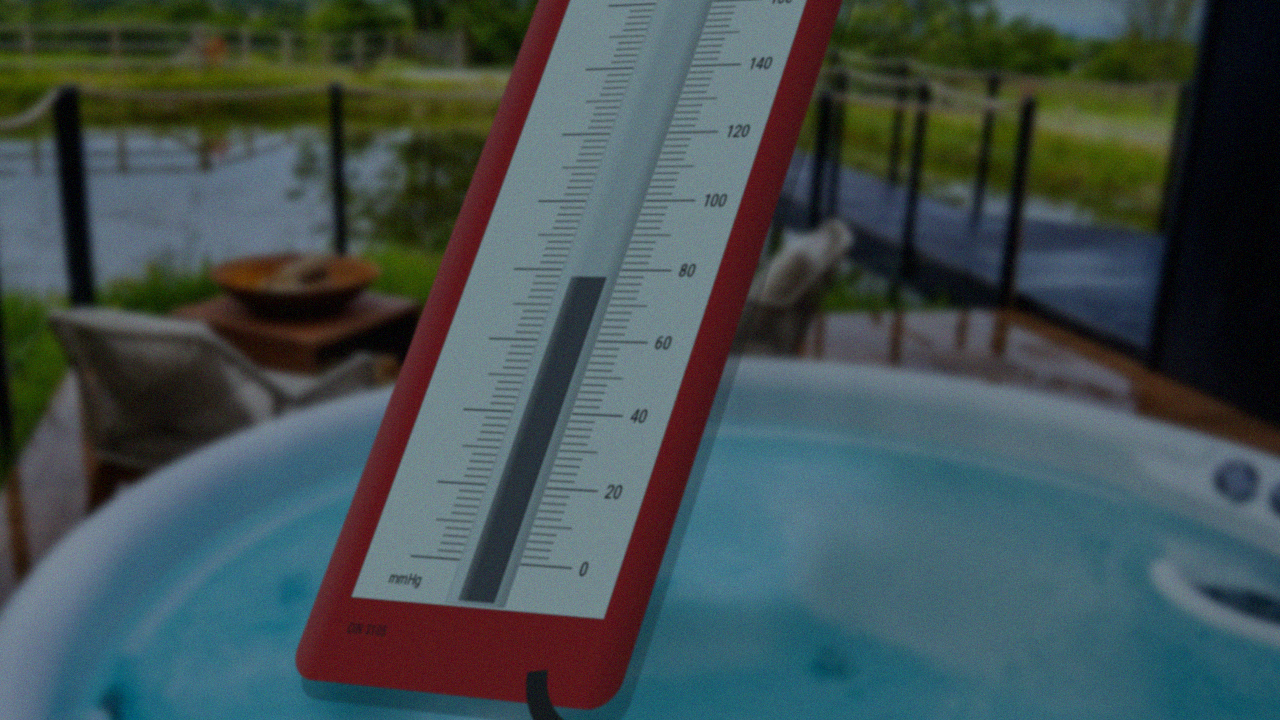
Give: 78 mmHg
